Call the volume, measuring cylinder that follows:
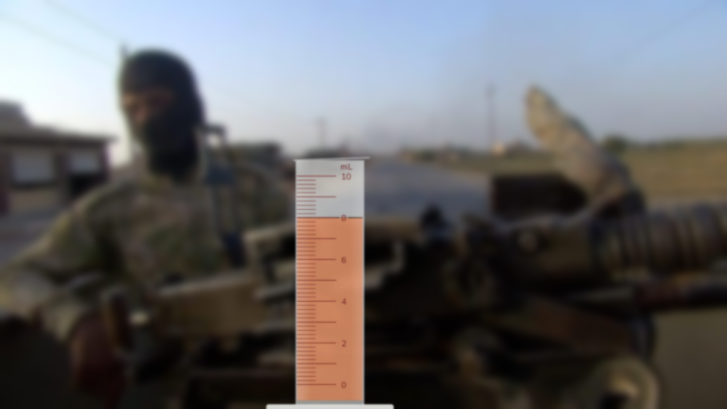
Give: 8 mL
